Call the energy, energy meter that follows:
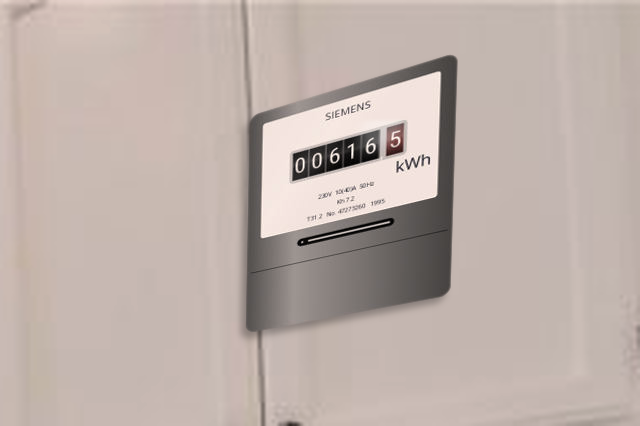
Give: 616.5 kWh
